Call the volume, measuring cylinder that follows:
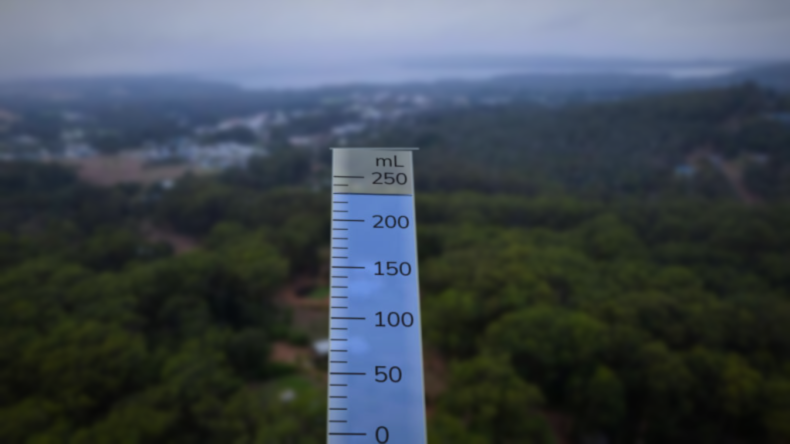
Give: 230 mL
